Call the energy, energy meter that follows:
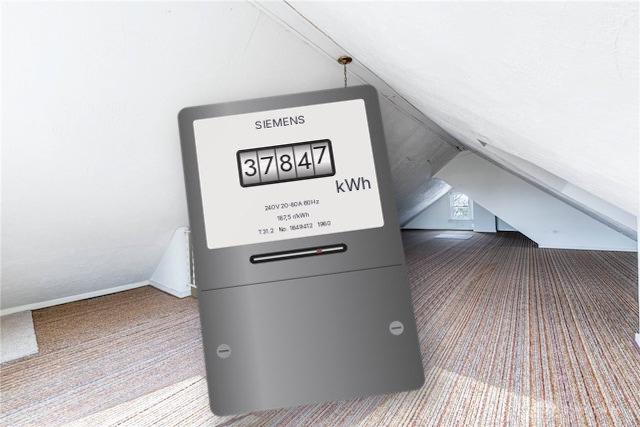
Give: 37847 kWh
